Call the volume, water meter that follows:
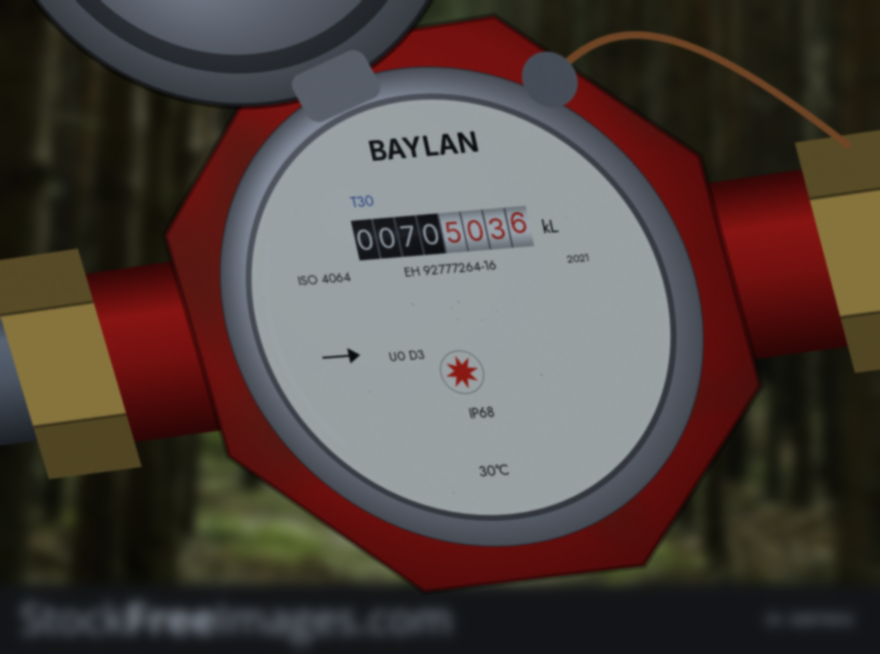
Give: 70.5036 kL
